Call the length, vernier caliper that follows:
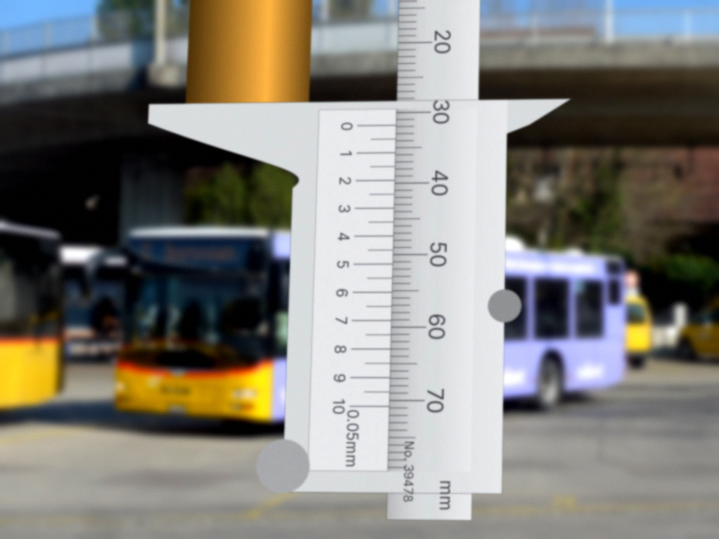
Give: 31.8 mm
